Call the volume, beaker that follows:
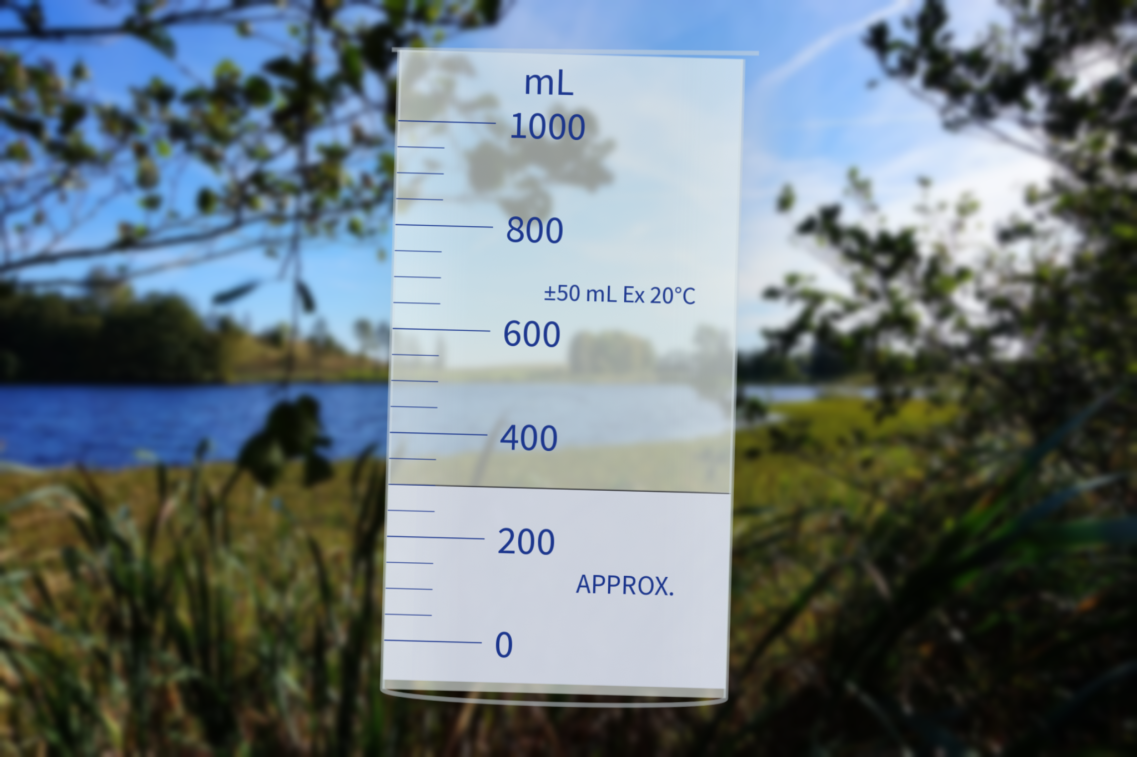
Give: 300 mL
